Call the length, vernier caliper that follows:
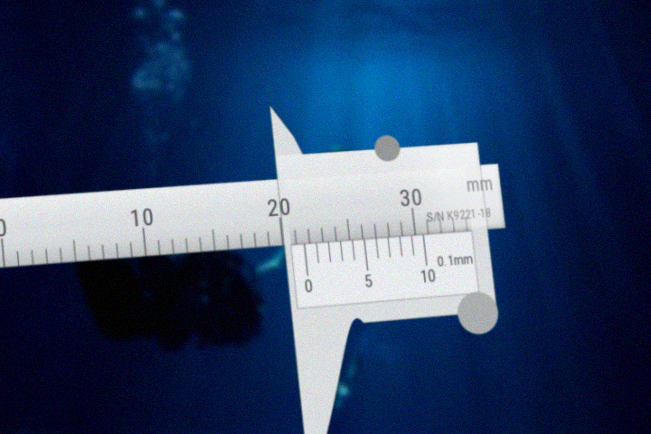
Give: 21.6 mm
